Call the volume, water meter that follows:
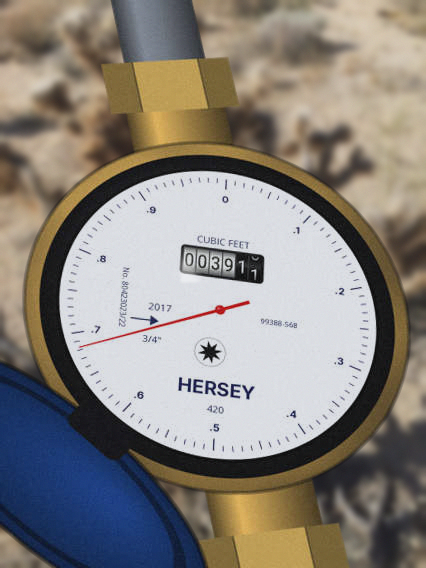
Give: 3910.68 ft³
